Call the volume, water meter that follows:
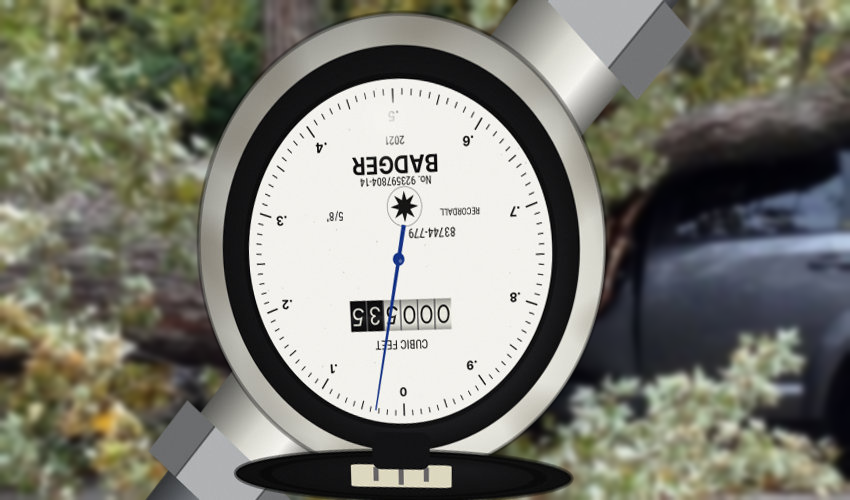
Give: 535.03 ft³
